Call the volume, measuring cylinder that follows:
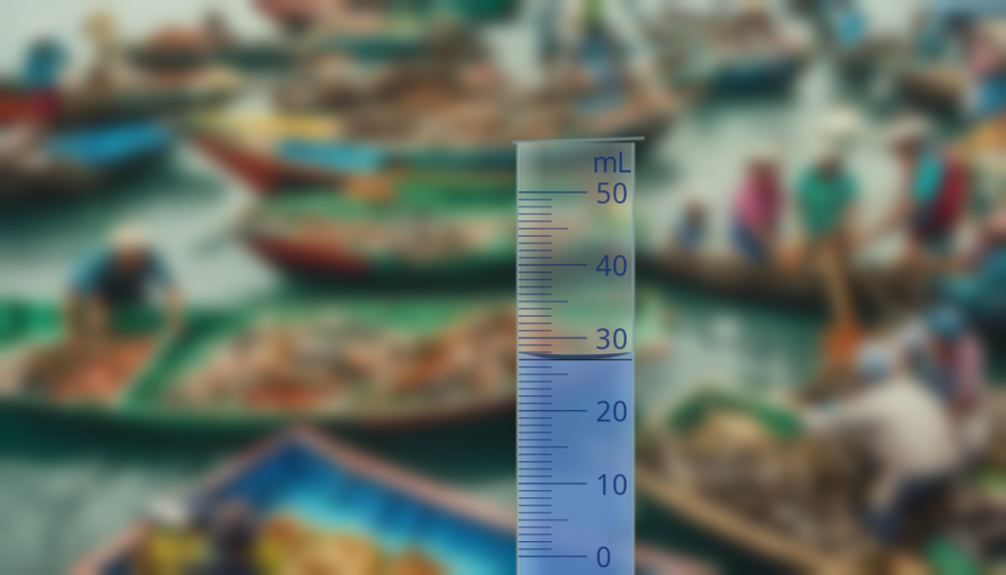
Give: 27 mL
